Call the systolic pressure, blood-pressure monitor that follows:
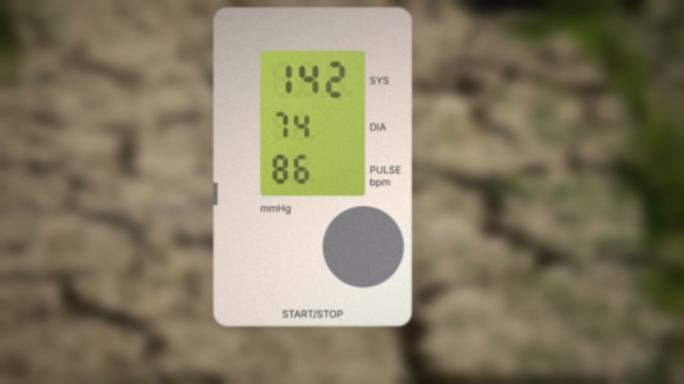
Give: 142 mmHg
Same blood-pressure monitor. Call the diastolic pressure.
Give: 74 mmHg
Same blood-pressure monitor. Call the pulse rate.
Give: 86 bpm
